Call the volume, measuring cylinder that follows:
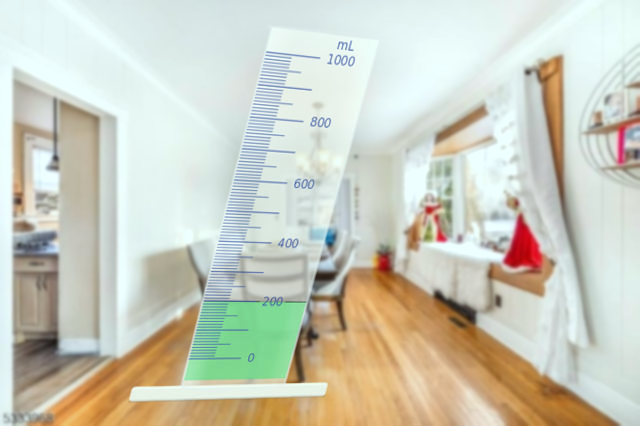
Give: 200 mL
